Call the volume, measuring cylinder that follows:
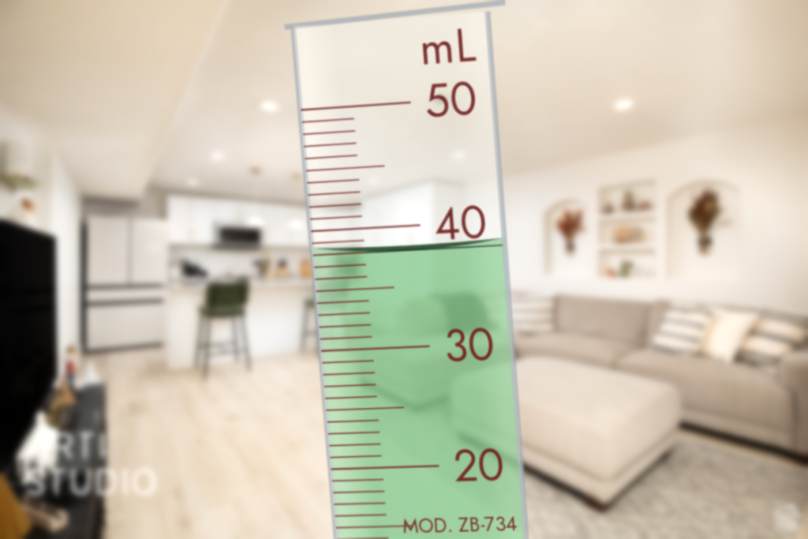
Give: 38 mL
